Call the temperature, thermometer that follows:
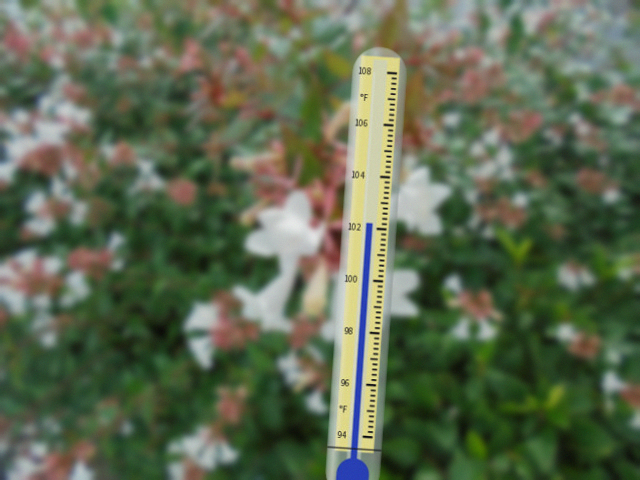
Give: 102.2 °F
